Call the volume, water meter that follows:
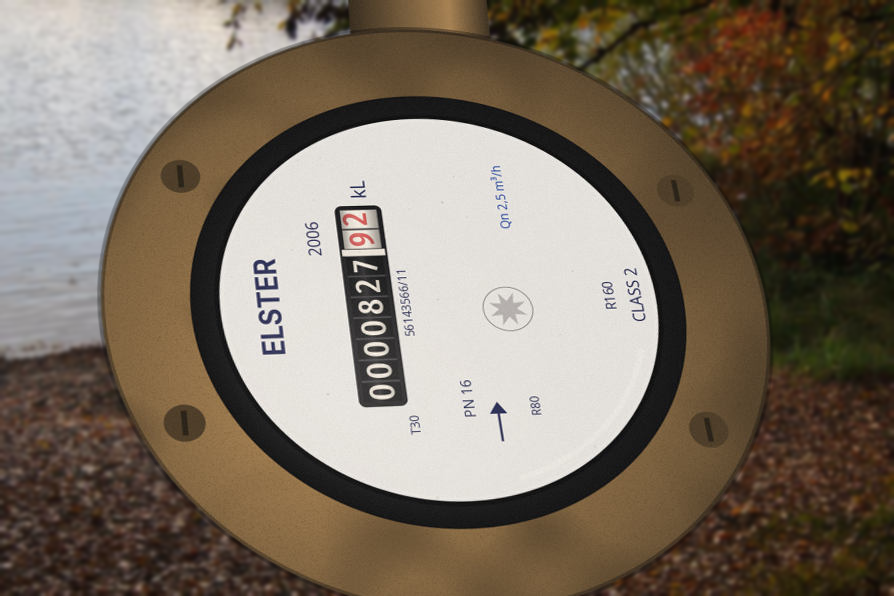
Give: 827.92 kL
